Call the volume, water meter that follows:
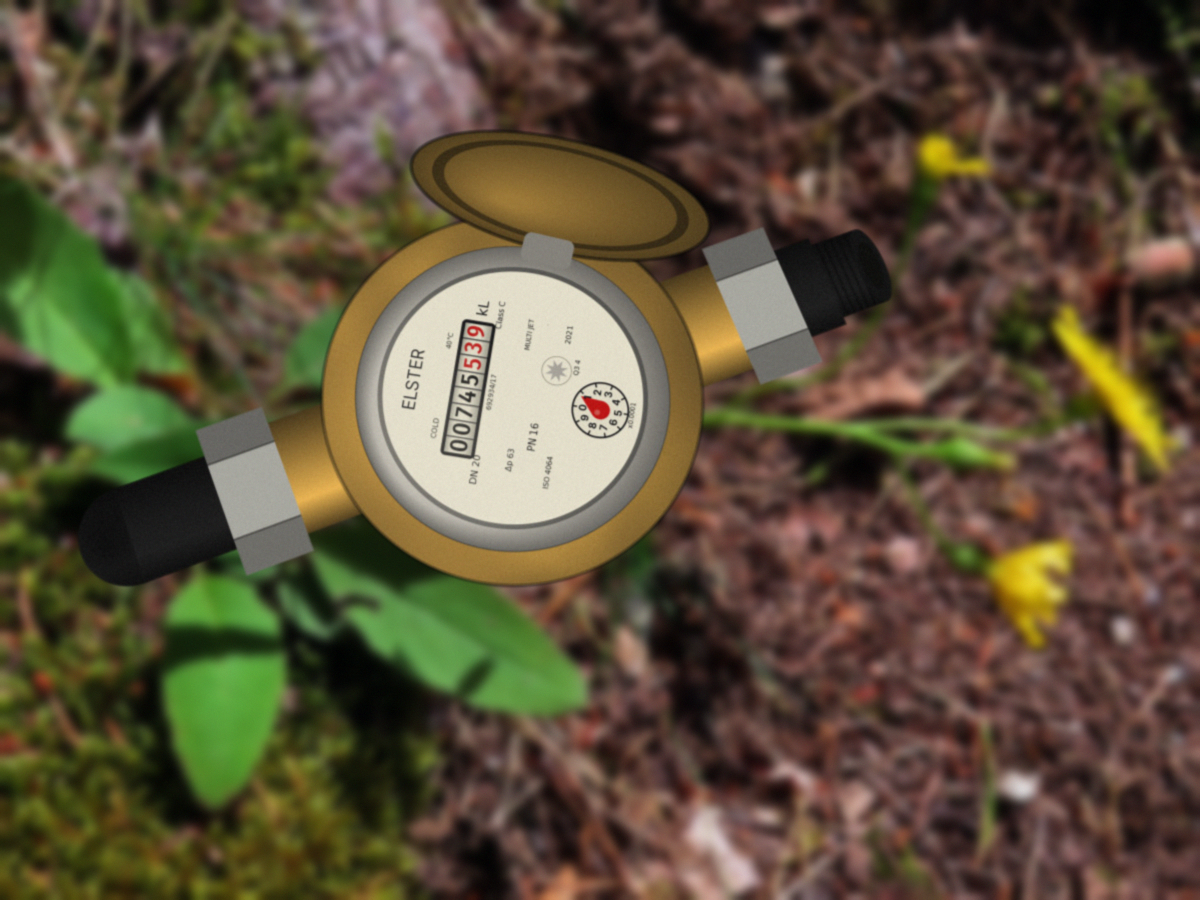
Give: 745.5390 kL
